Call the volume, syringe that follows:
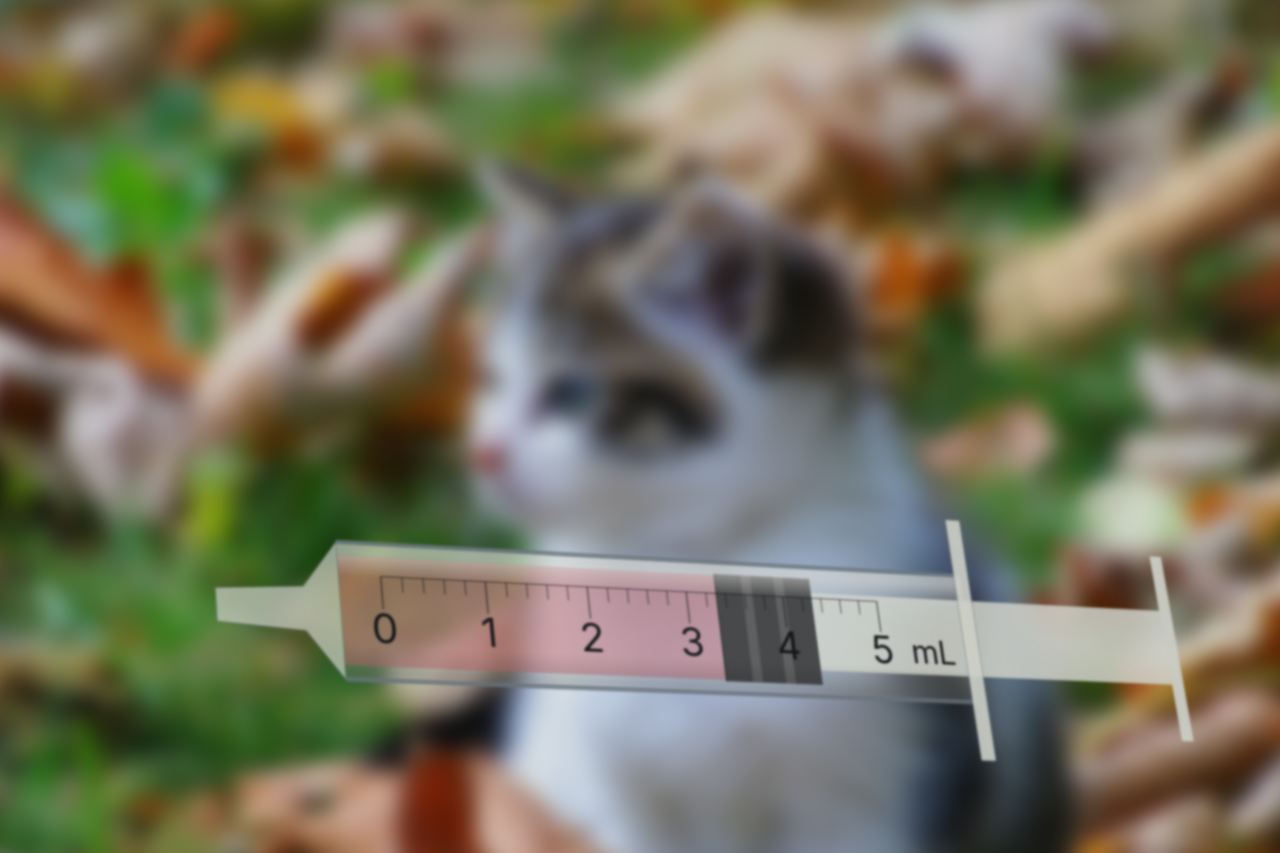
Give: 3.3 mL
